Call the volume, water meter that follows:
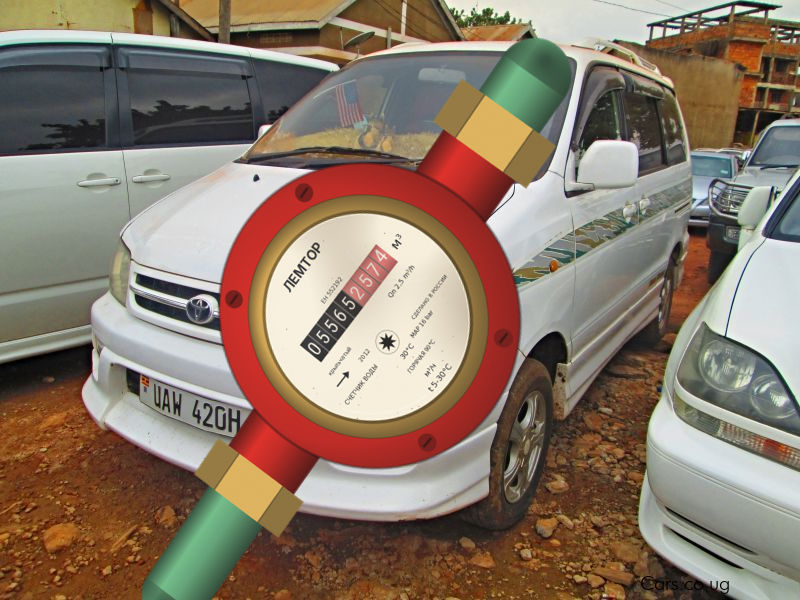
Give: 5565.2574 m³
